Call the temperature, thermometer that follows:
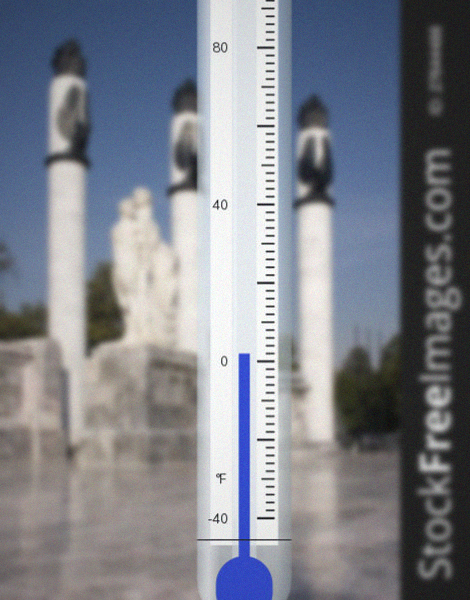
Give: 2 °F
